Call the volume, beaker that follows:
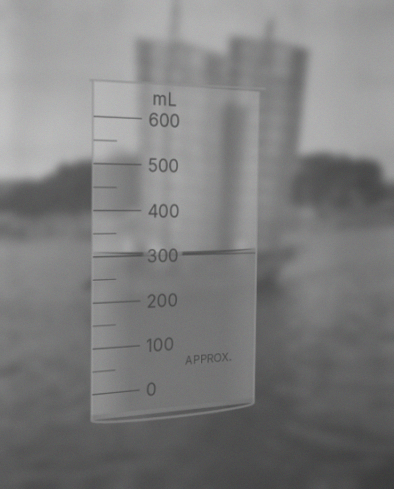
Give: 300 mL
